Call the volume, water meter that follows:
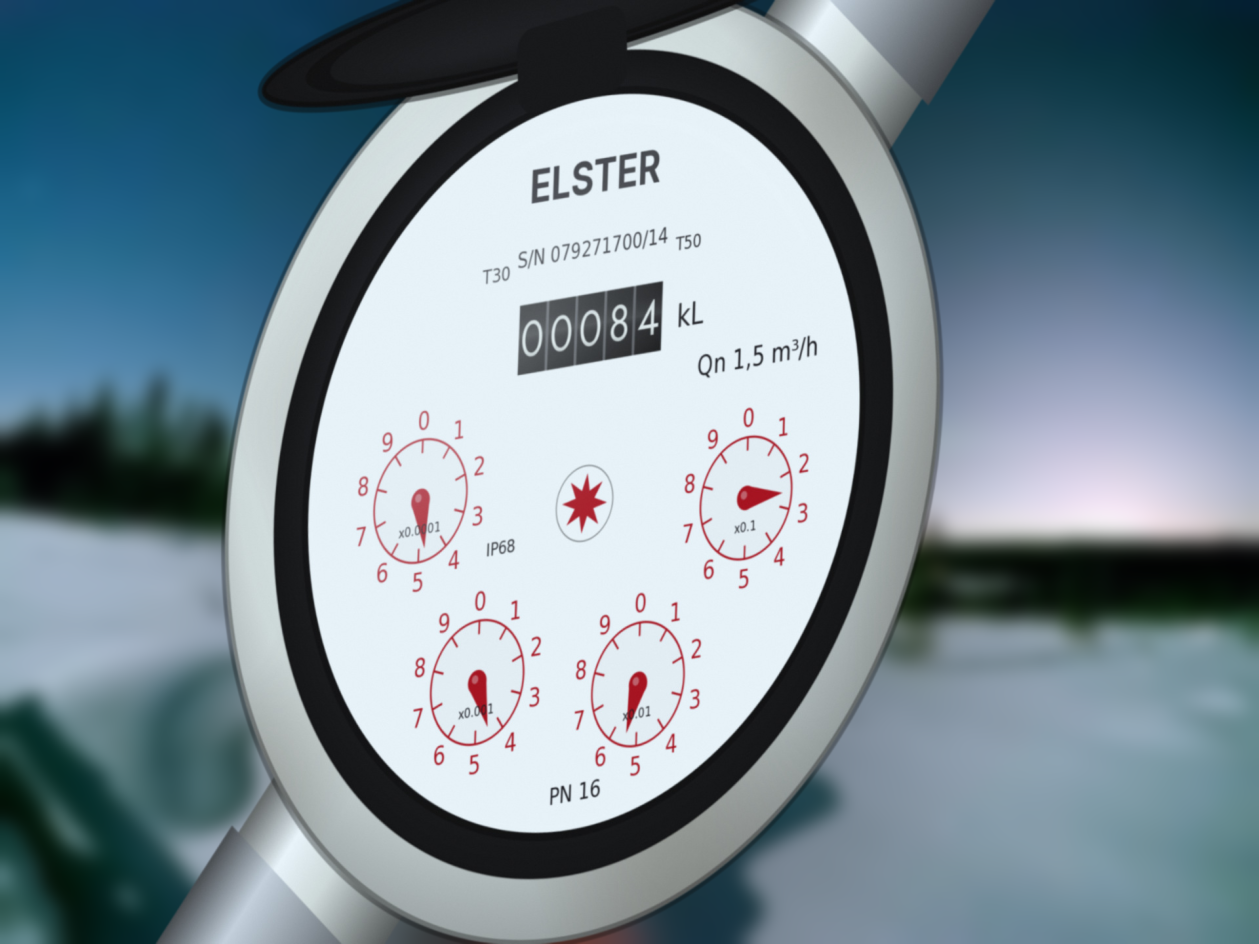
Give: 84.2544 kL
